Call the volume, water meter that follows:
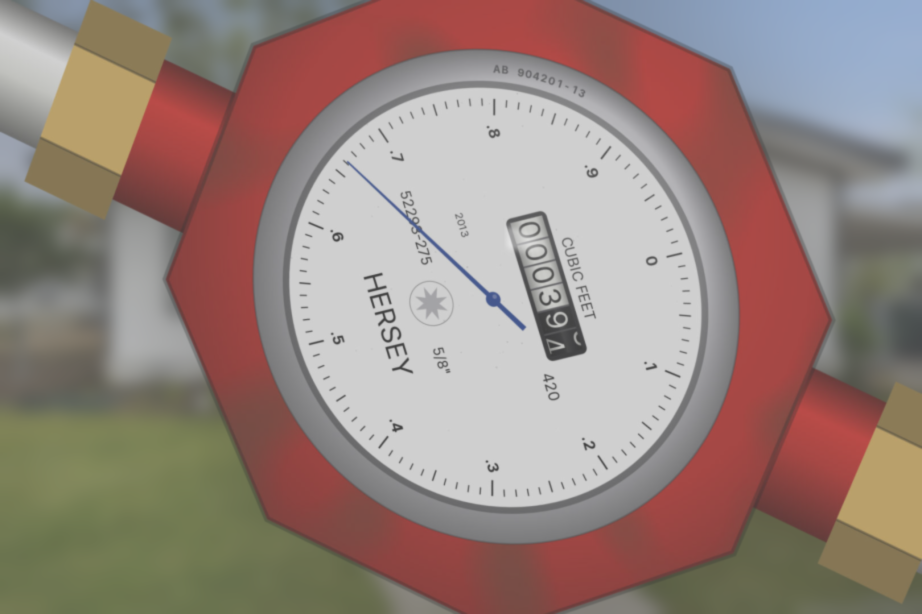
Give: 393.66 ft³
